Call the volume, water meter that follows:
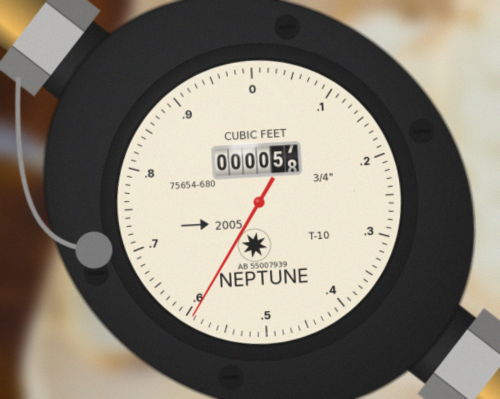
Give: 57.59 ft³
